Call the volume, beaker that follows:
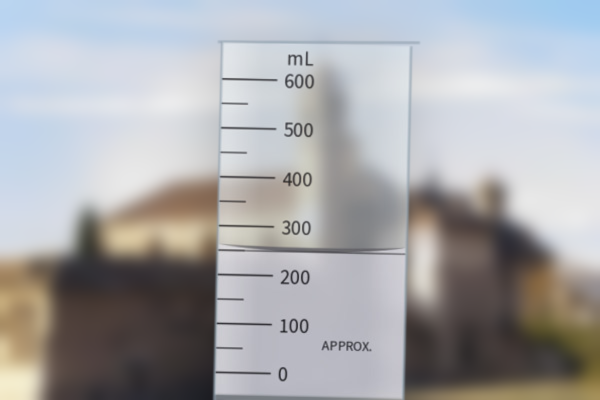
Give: 250 mL
